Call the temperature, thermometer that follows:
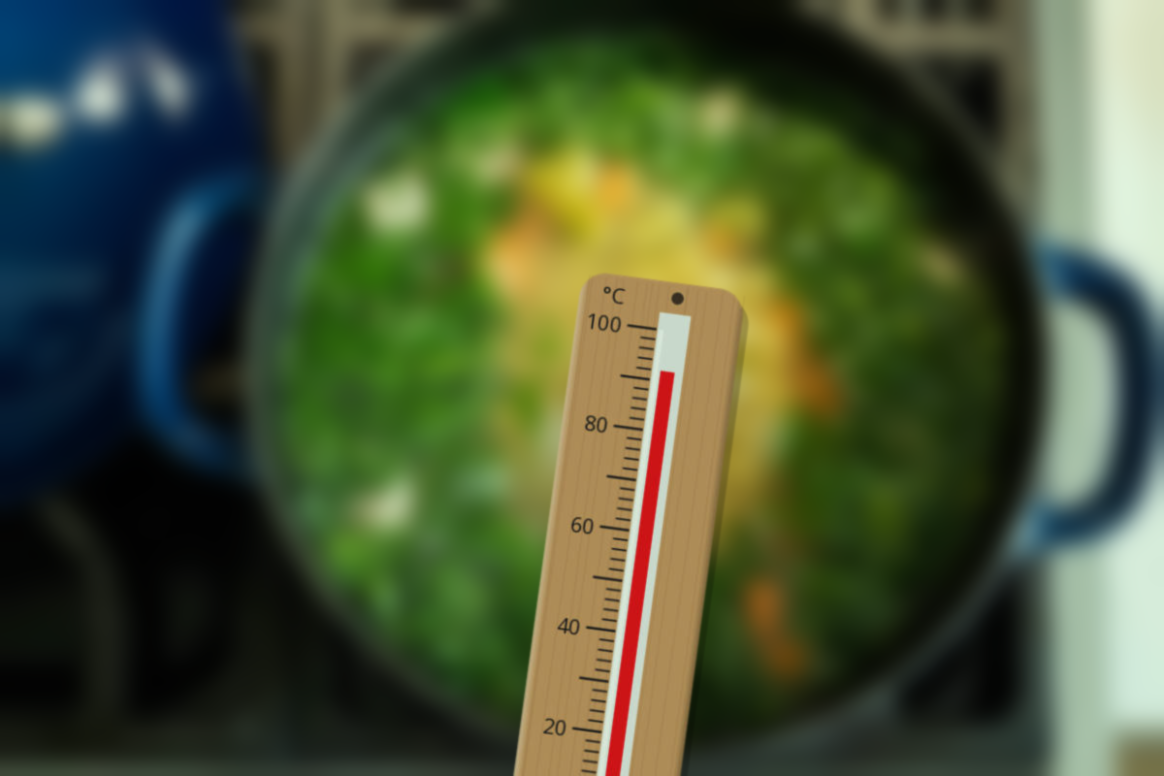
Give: 92 °C
